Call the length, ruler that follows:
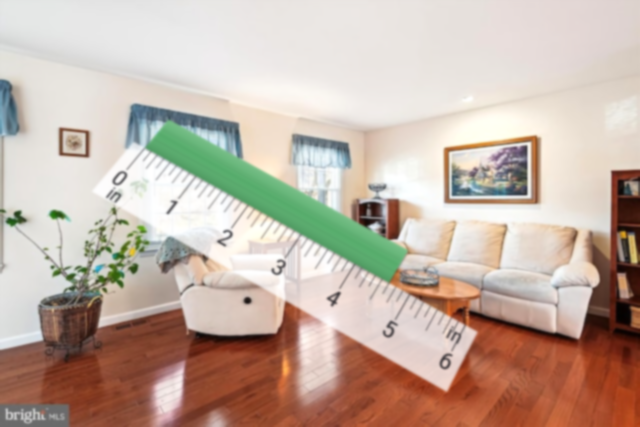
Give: 4.625 in
